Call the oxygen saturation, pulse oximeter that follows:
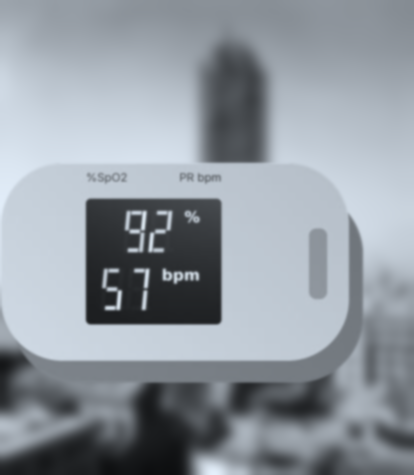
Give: 92 %
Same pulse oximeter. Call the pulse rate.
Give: 57 bpm
